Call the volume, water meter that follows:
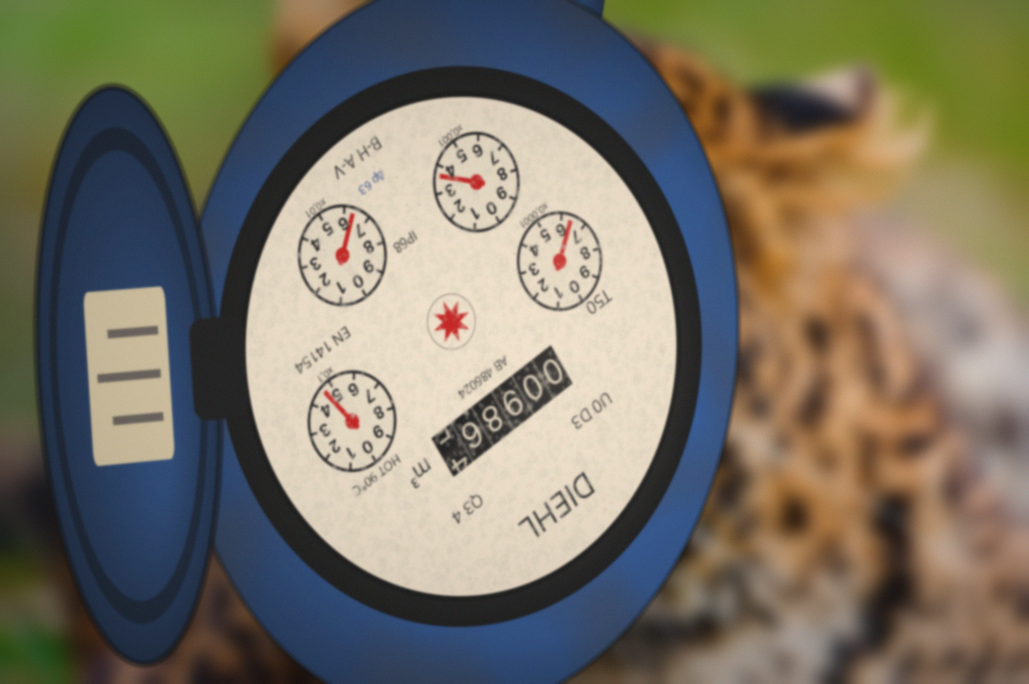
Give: 9864.4636 m³
